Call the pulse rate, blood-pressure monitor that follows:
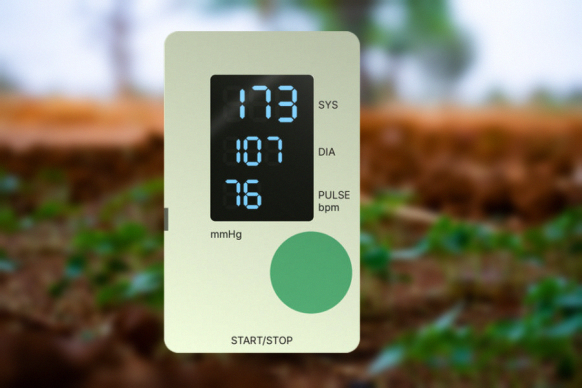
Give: 76 bpm
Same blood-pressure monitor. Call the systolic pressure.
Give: 173 mmHg
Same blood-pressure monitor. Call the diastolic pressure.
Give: 107 mmHg
